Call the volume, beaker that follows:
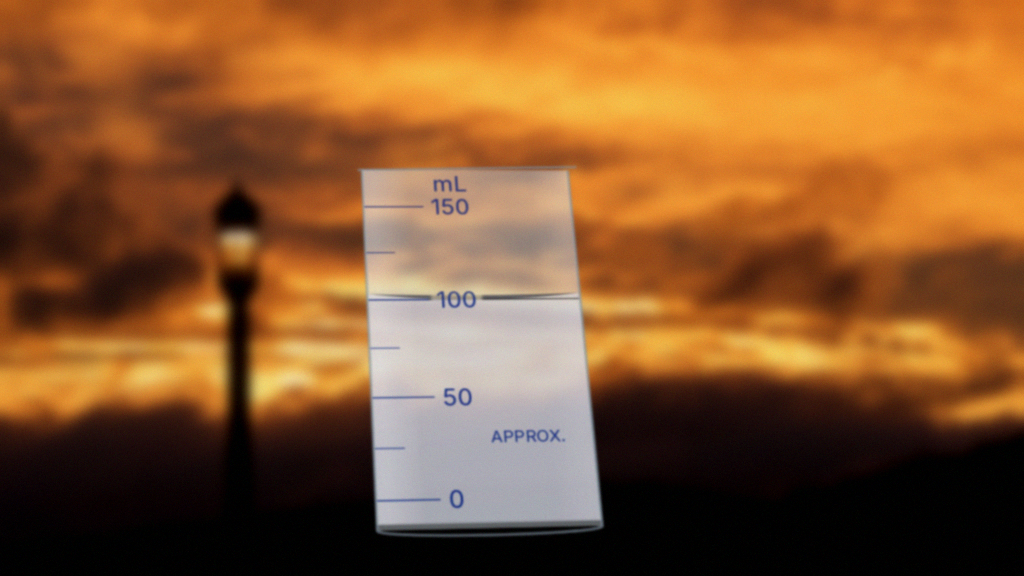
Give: 100 mL
